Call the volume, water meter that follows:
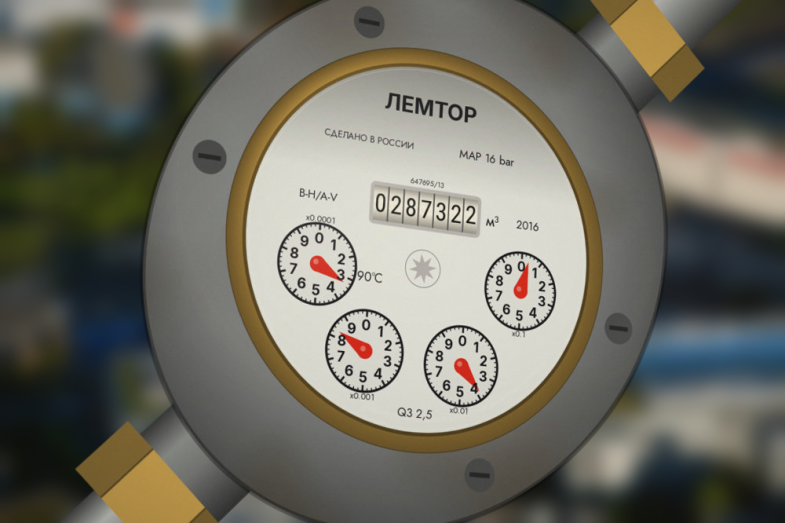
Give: 287322.0383 m³
